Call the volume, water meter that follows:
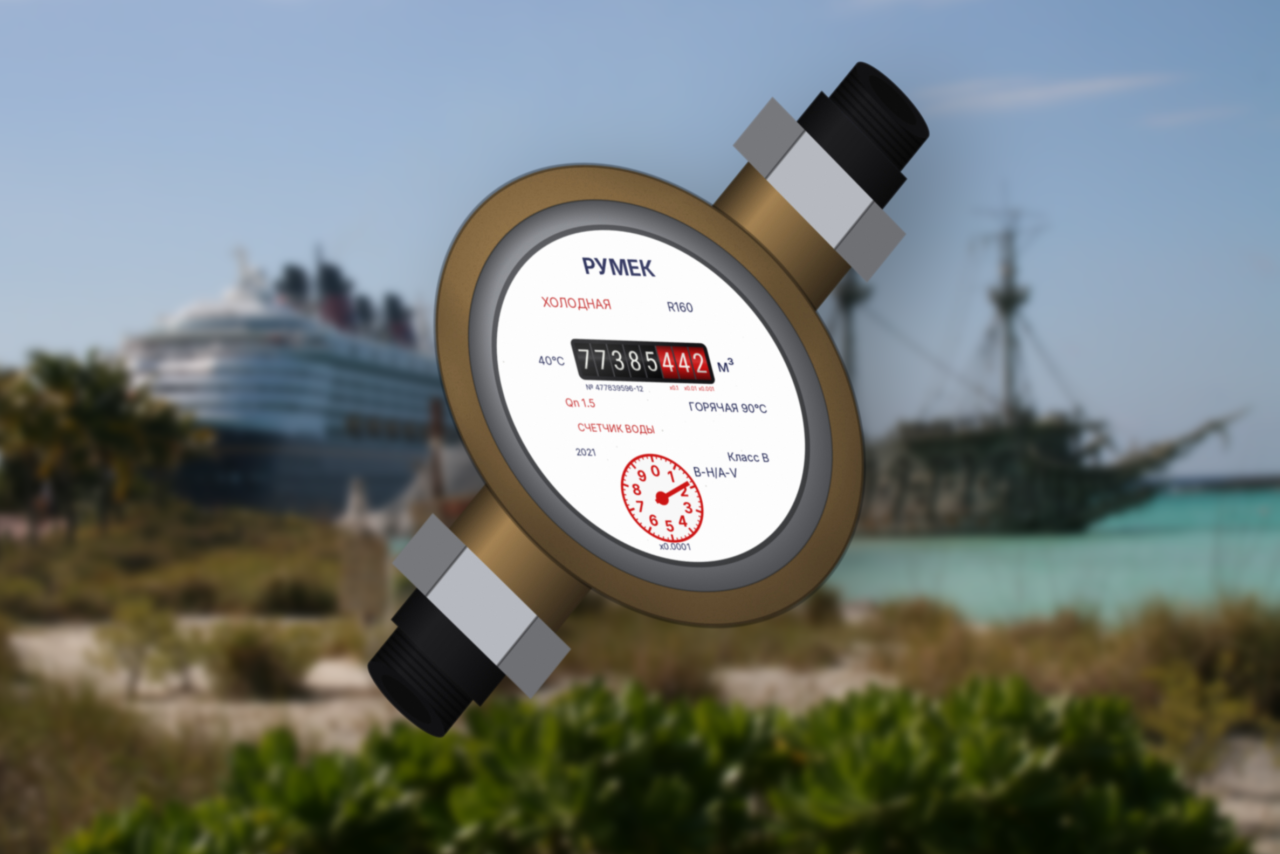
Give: 77385.4421 m³
